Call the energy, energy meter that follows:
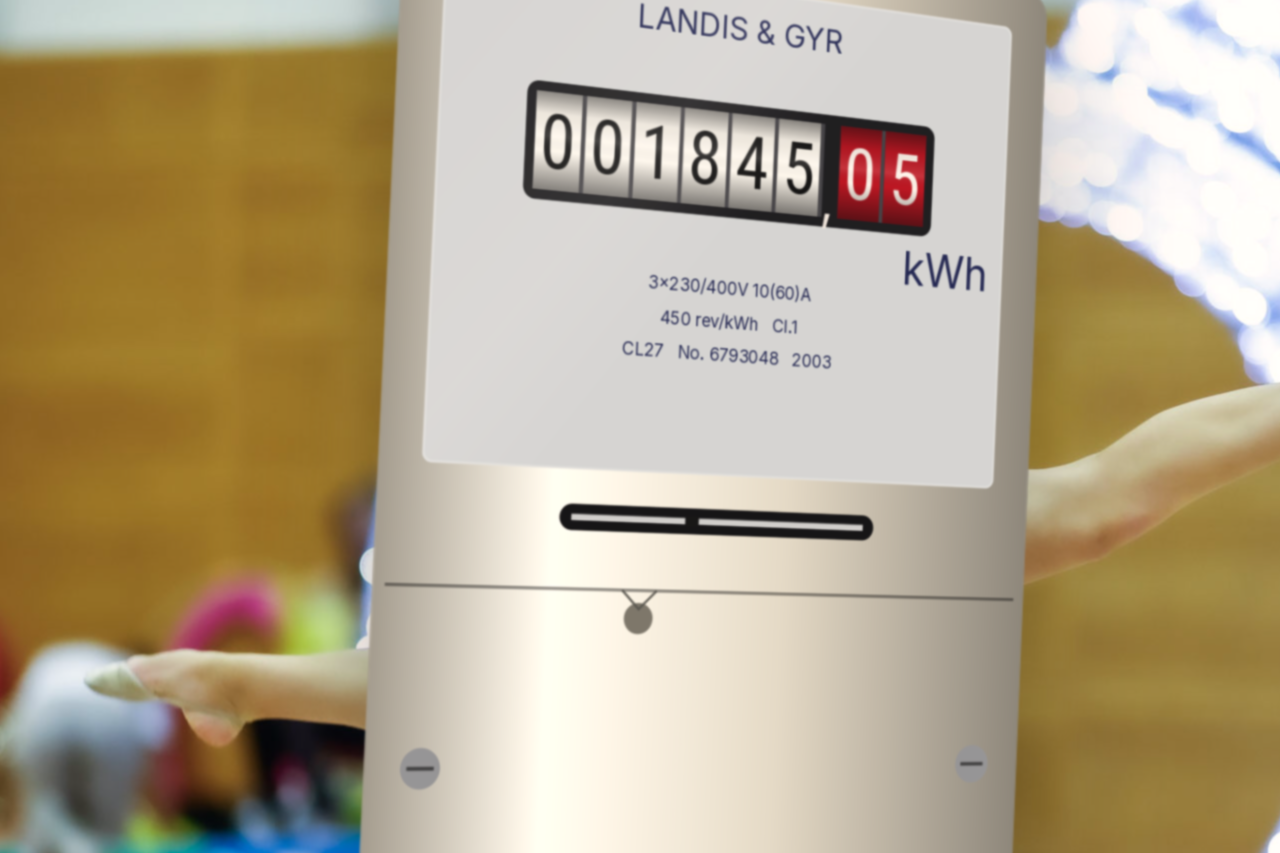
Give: 1845.05 kWh
